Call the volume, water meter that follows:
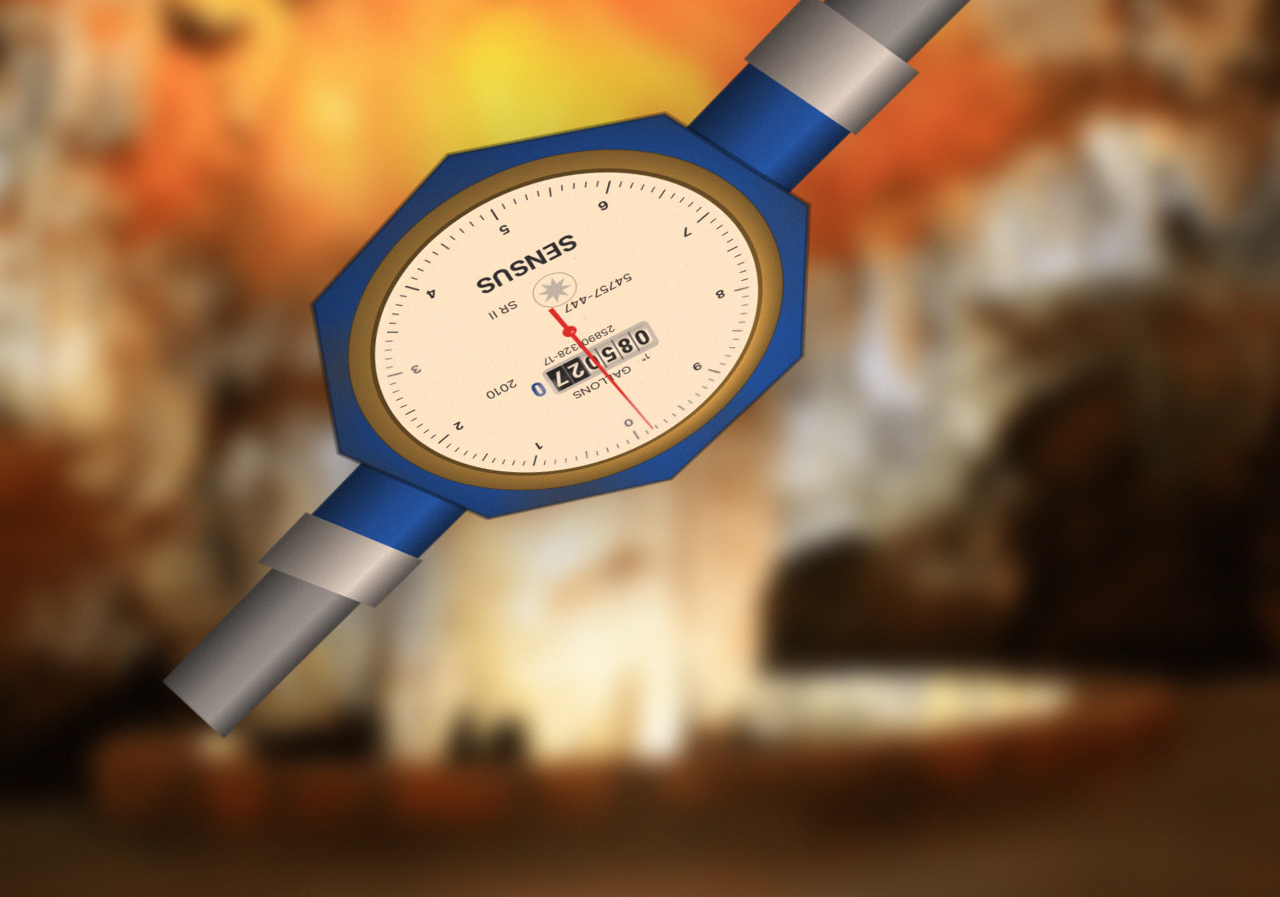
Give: 850269.8 gal
